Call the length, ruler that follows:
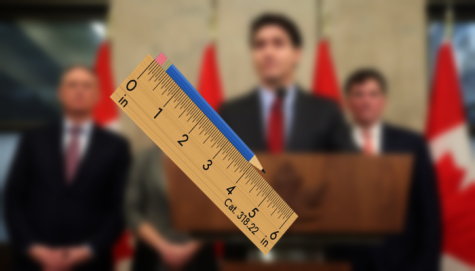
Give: 4.5 in
